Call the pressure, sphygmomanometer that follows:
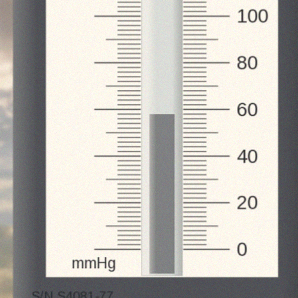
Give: 58 mmHg
